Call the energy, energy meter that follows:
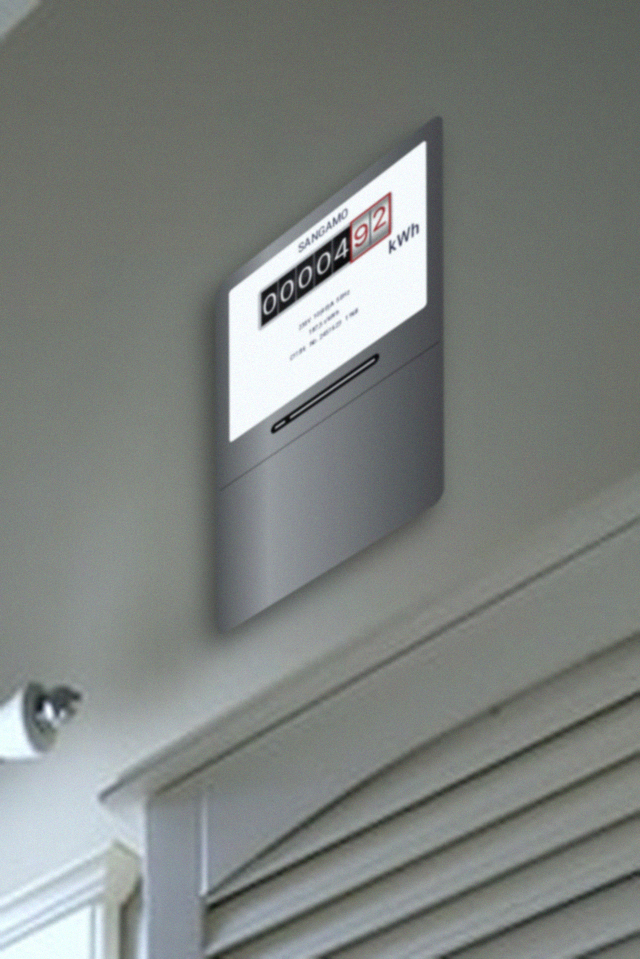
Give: 4.92 kWh
